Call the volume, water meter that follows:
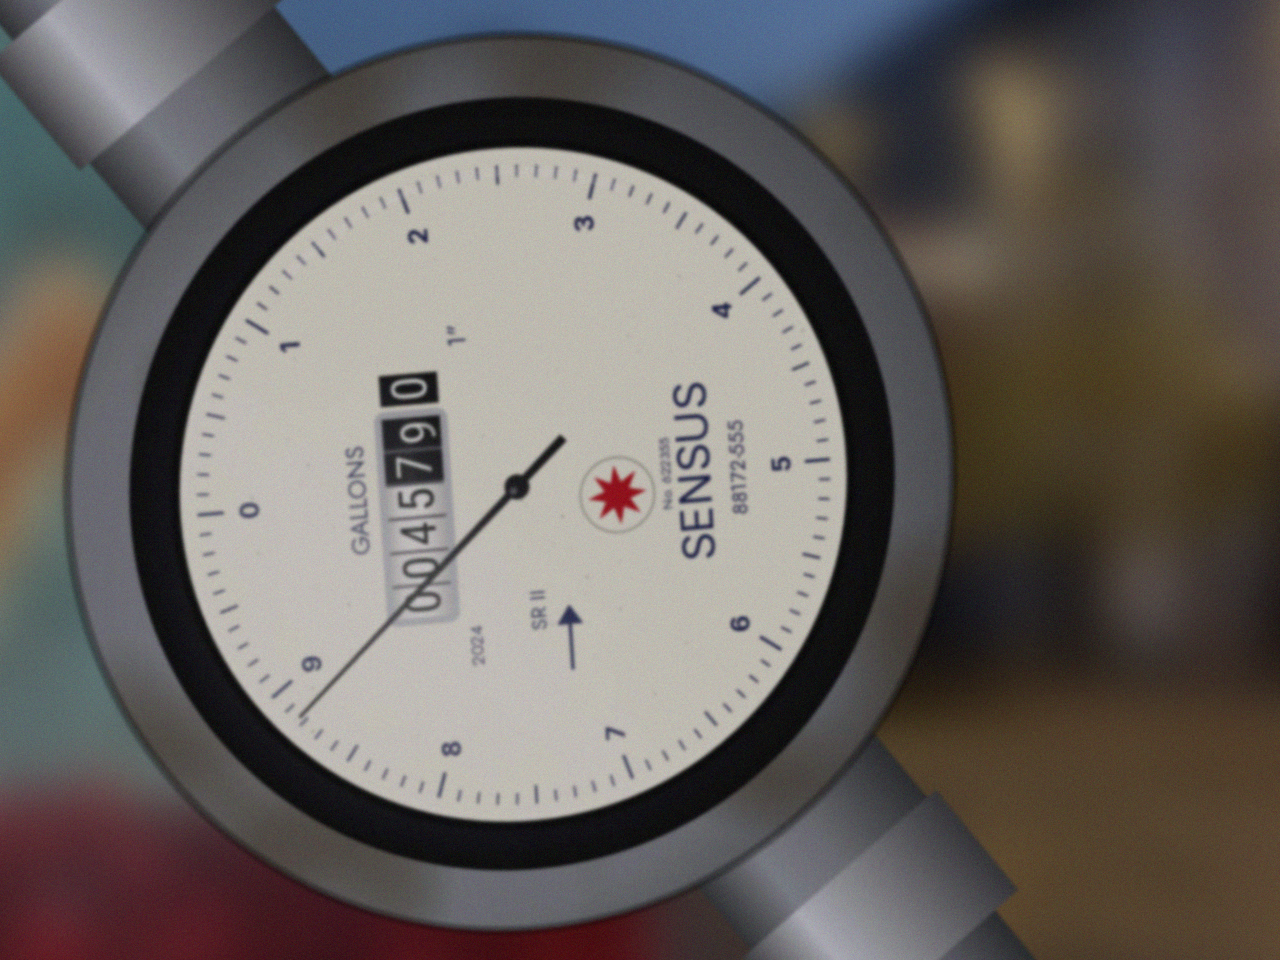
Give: 45788.8 gal
